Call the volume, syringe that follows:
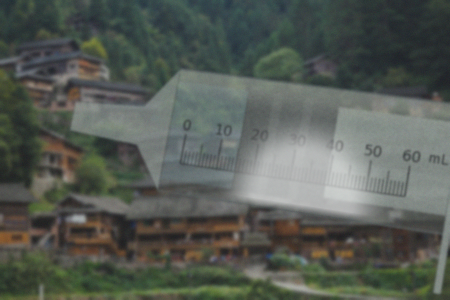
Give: 15 mL
